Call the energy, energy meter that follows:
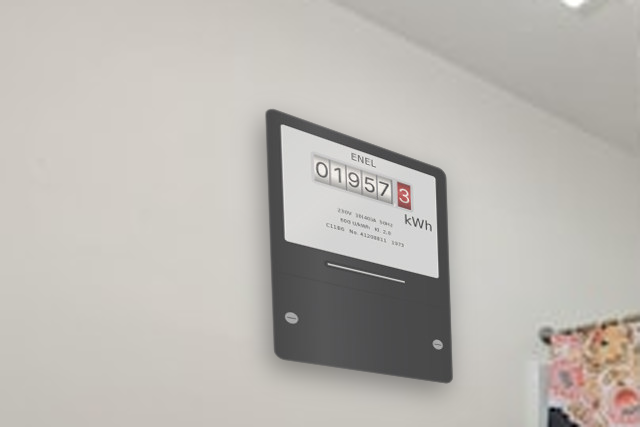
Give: 1957.3 kWh
